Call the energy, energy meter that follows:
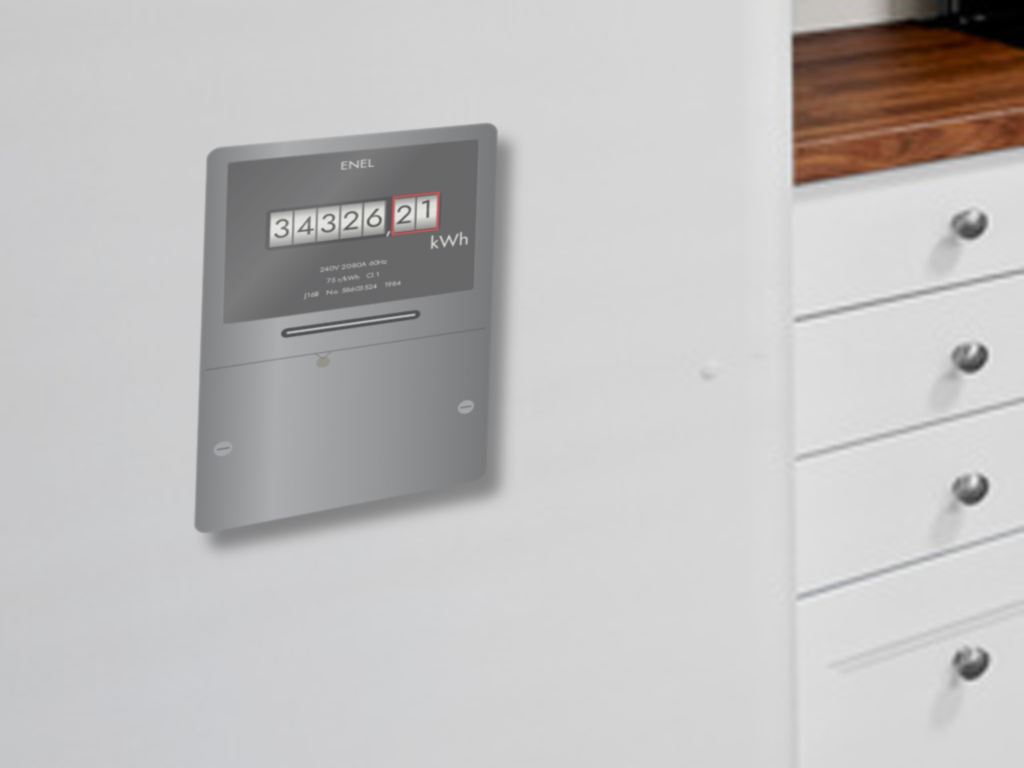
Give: 34326.21 kWh
